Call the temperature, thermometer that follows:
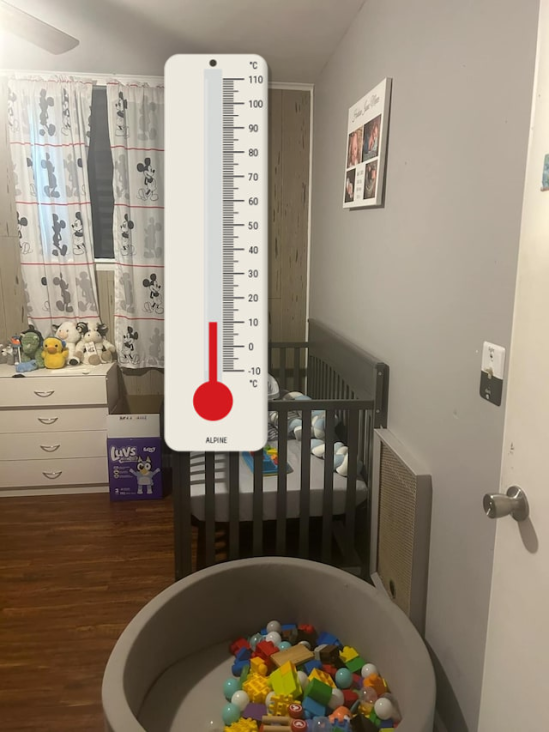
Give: 10 °C
